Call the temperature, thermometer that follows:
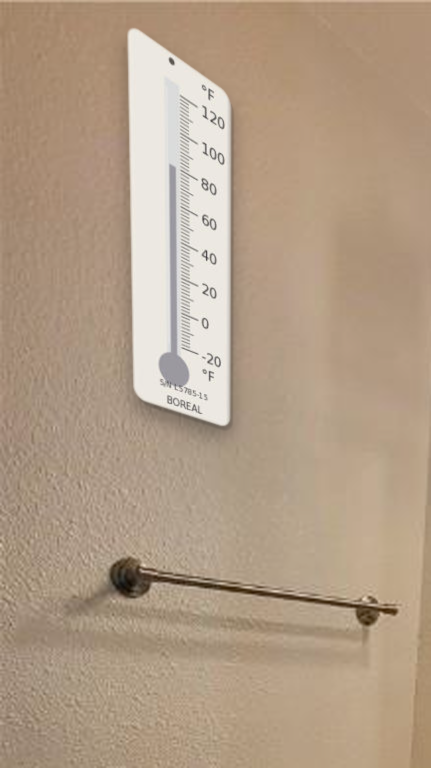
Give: 80 °F
